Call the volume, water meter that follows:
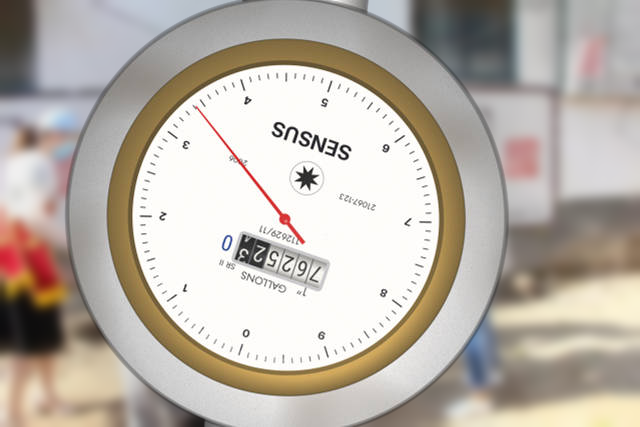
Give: 7625233.4 gal
